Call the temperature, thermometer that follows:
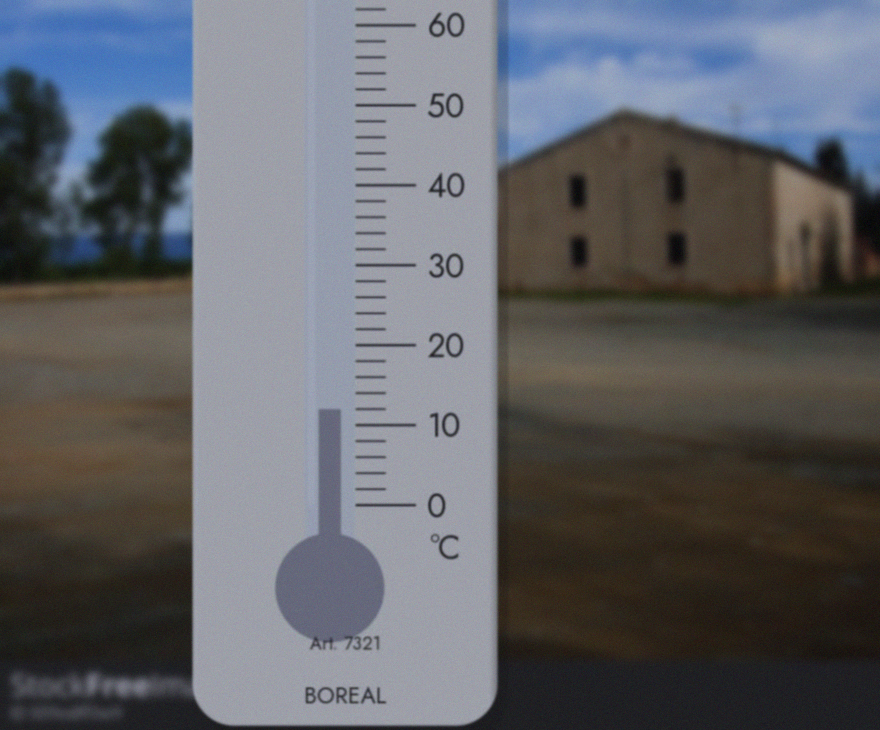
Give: 12 °C
